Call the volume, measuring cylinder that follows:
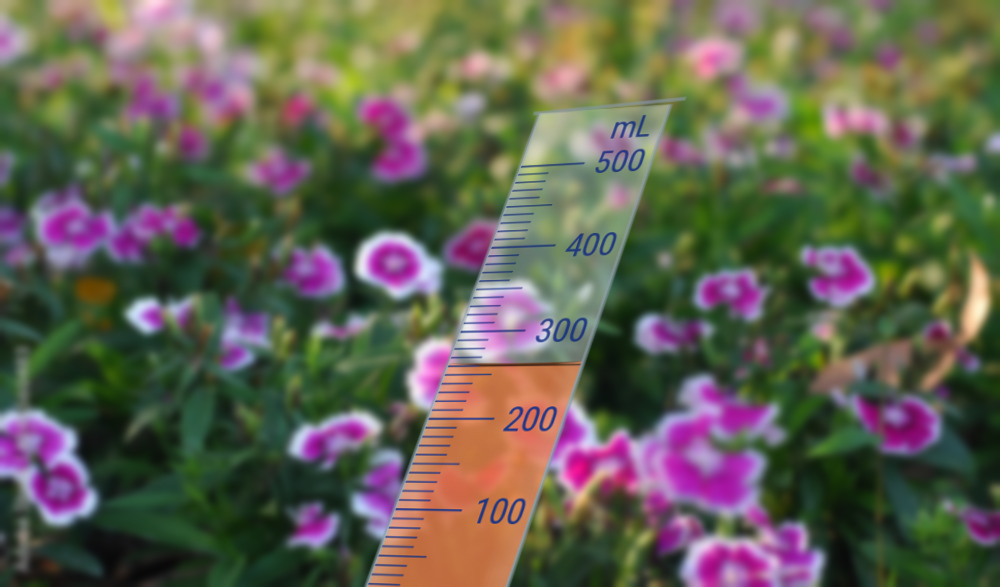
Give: 260 mL
